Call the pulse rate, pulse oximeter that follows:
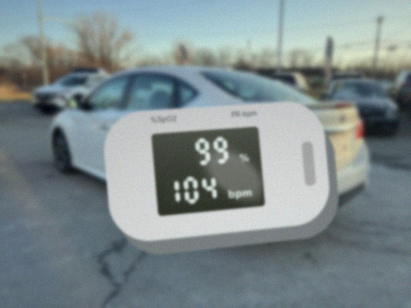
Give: 104 bpm
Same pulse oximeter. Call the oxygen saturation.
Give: 99 %
